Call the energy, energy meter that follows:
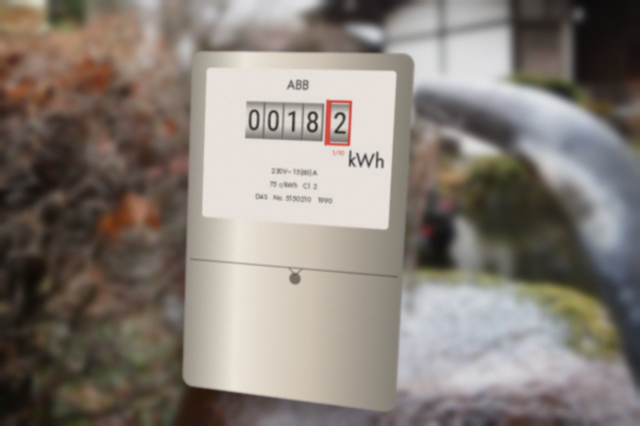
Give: 18.2 kWh
